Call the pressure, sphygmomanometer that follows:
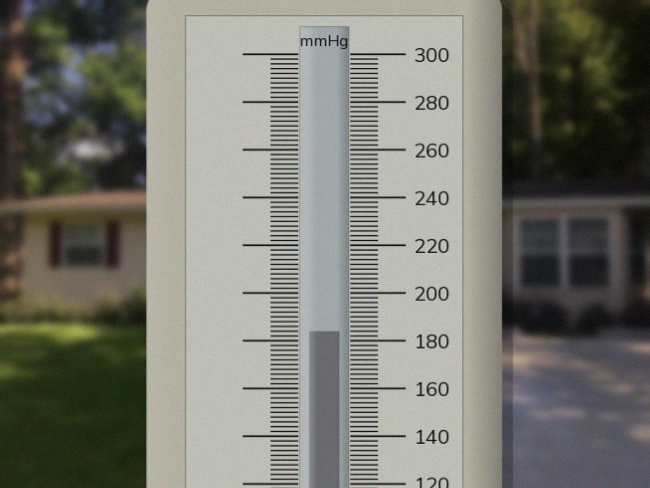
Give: 184 mmHg
